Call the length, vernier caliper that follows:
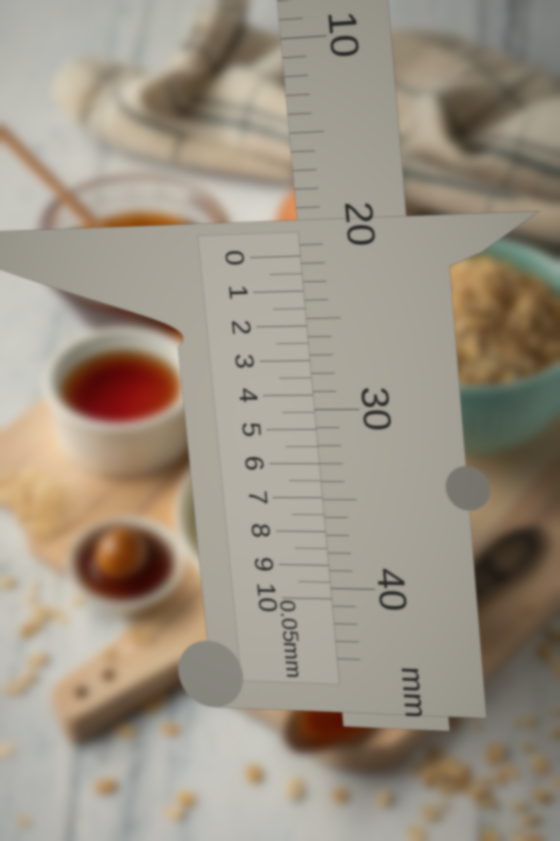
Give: 21.6 mm
